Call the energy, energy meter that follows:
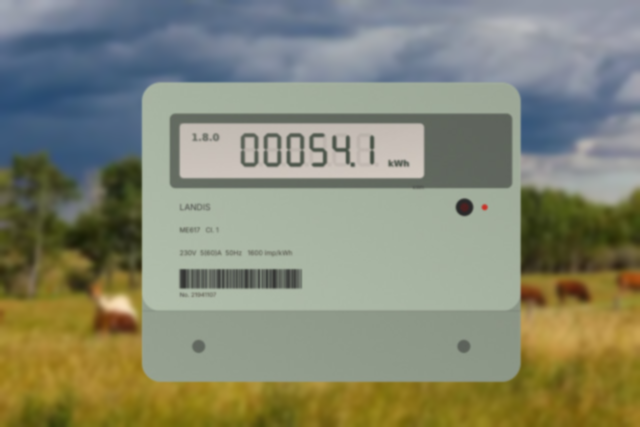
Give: 54.1 kWh
